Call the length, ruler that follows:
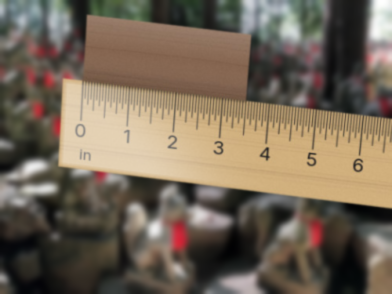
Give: 3.5 in
